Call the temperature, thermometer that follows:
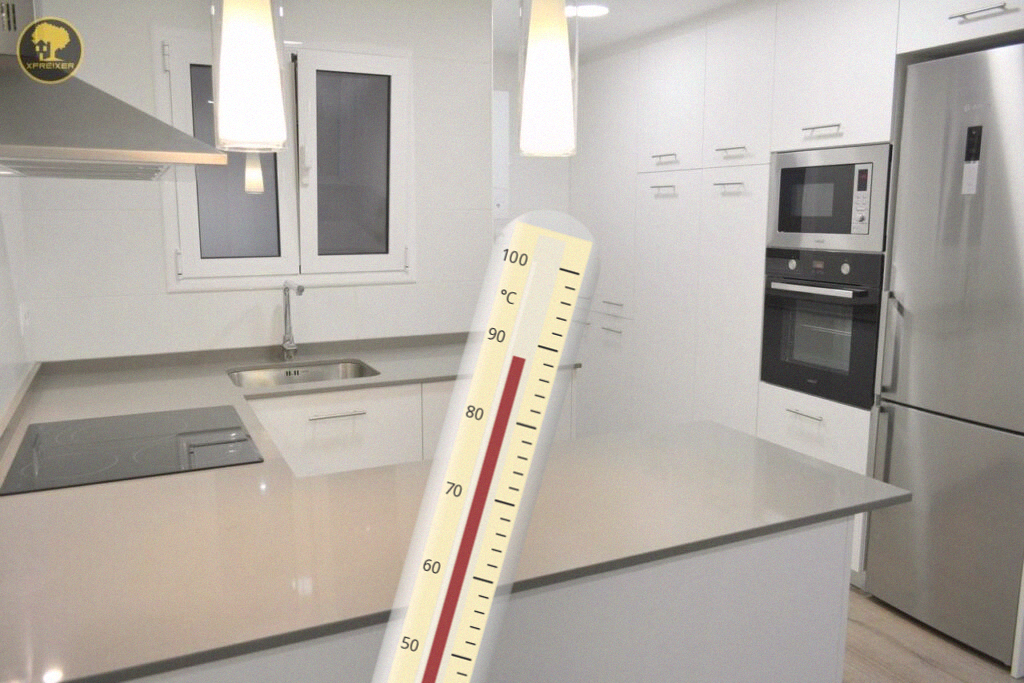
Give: 88 °C
